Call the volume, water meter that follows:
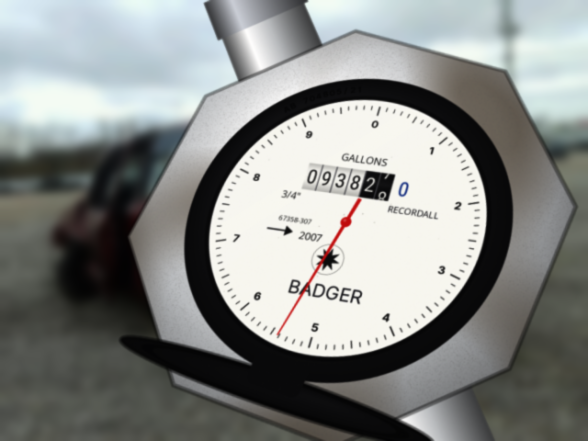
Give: 938275.4 gal
